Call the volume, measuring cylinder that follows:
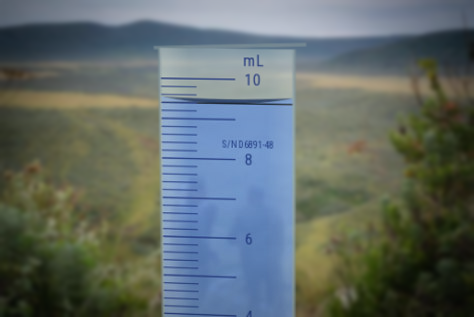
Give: 9.4 mL
